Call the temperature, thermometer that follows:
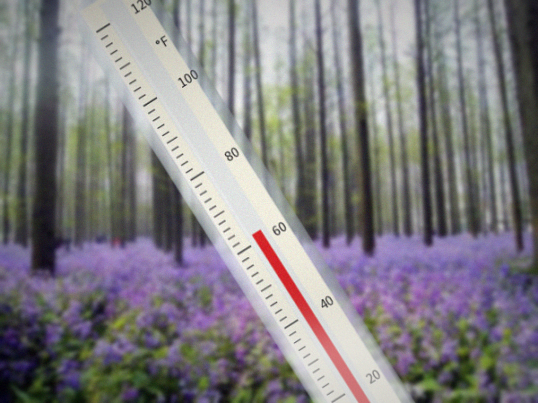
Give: 62 °F
